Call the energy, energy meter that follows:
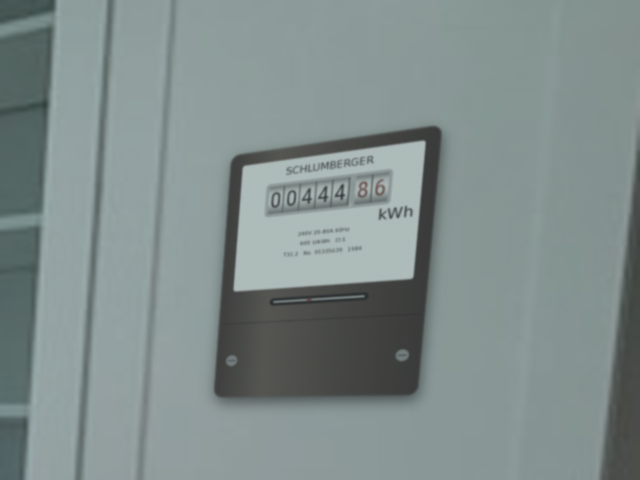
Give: 444.86 kWh
